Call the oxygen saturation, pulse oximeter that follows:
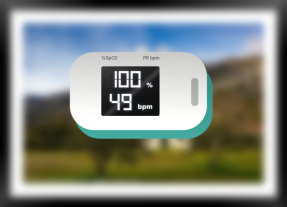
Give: 100 %
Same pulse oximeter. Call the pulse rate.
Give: 49 bpm
